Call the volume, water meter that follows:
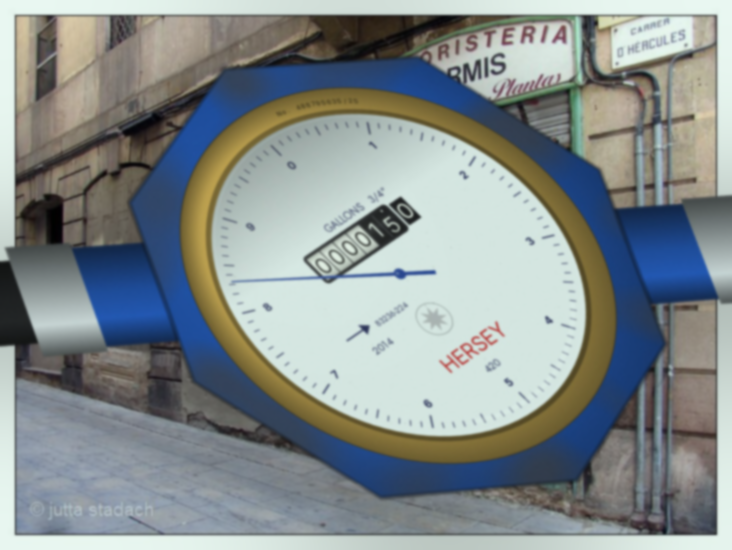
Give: 148.3 gal
